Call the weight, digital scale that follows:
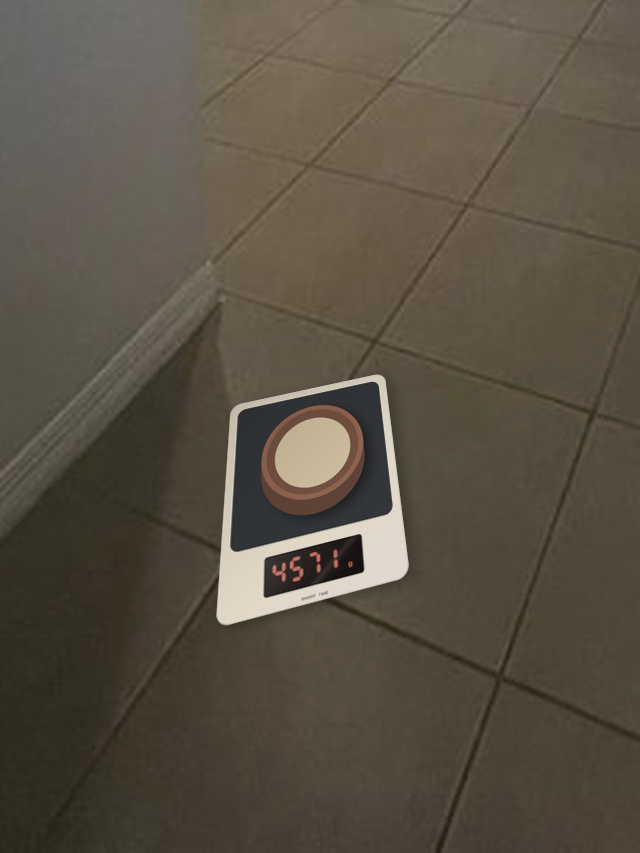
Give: 4571 g
